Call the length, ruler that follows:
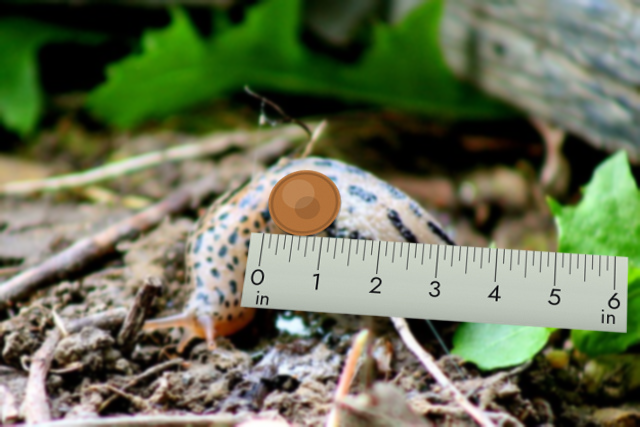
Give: 1.25 in
